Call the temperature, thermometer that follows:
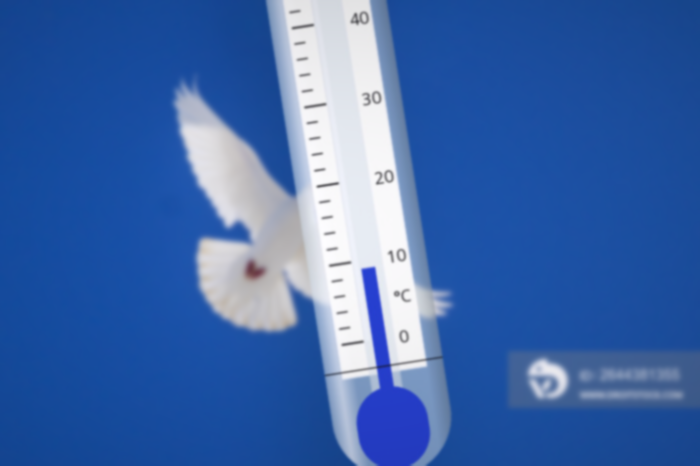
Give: 9 °C
